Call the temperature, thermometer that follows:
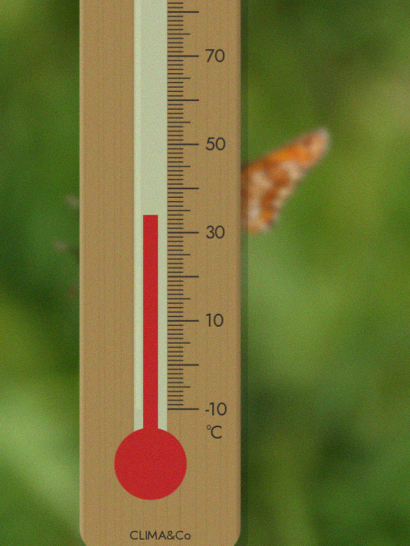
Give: 34 °C
